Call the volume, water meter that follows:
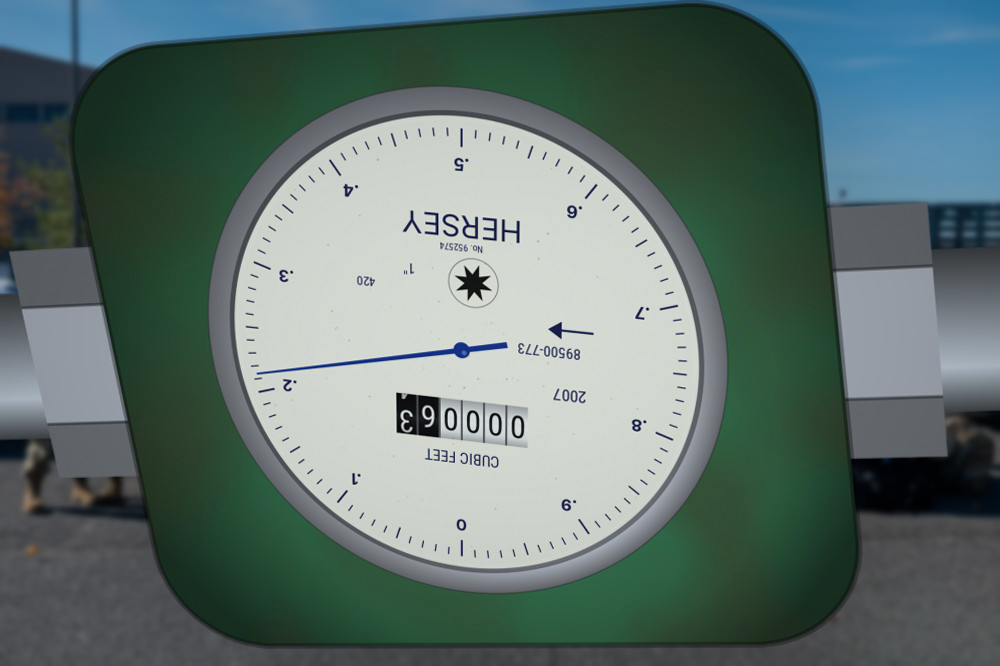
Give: 63.21 ft³
